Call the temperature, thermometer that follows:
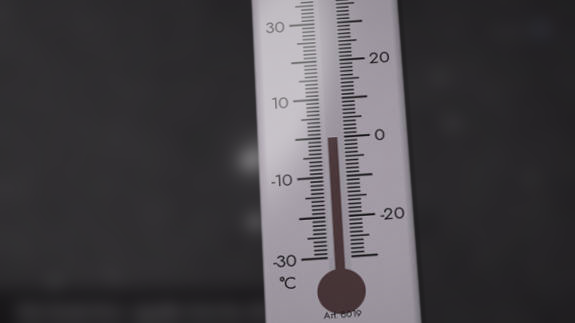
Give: 0 °C
